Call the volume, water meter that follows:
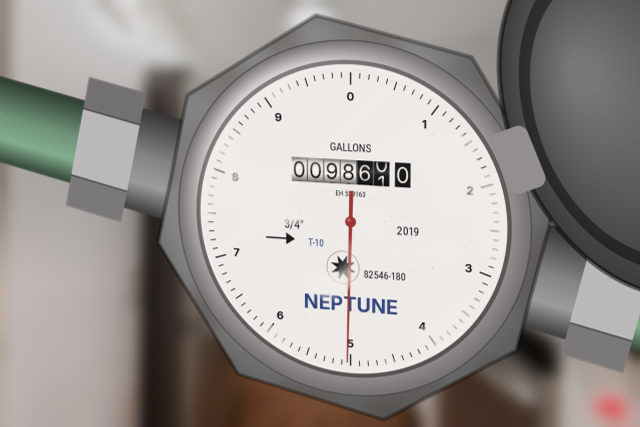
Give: 98605.0 gal
